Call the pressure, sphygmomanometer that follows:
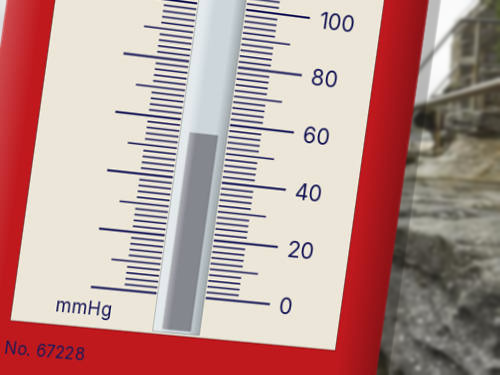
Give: 56 mmHg
